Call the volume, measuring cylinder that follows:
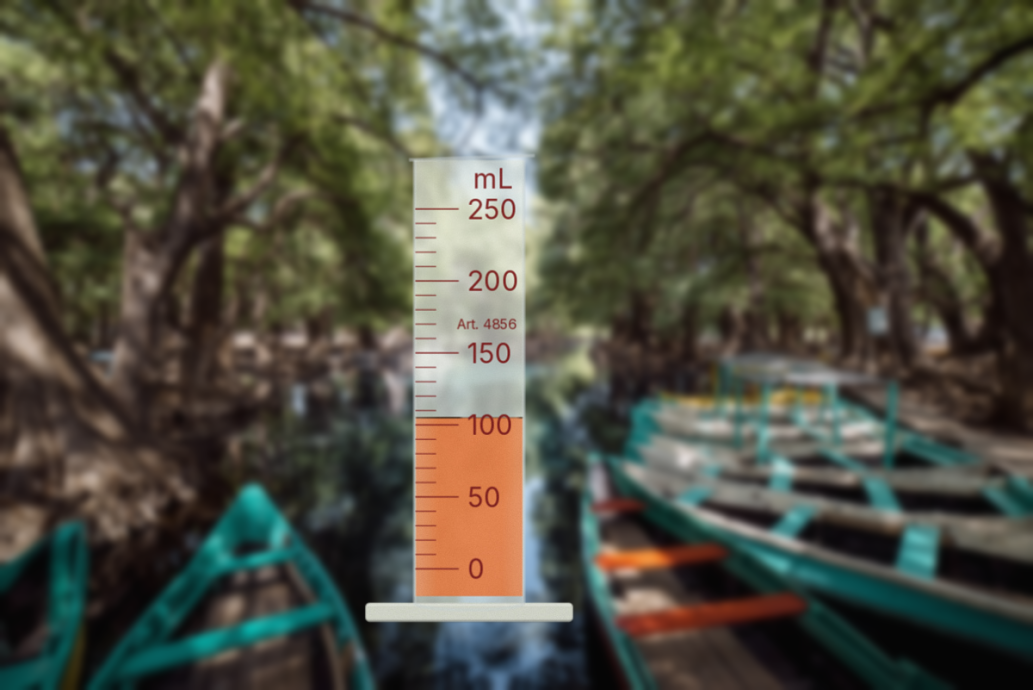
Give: 105 mL
